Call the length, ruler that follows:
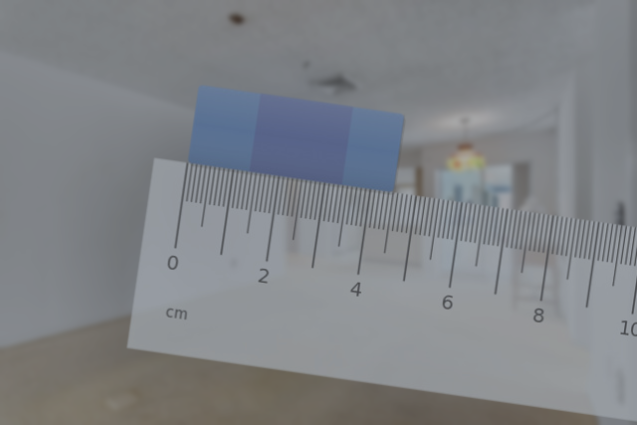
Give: 4.5 cm
